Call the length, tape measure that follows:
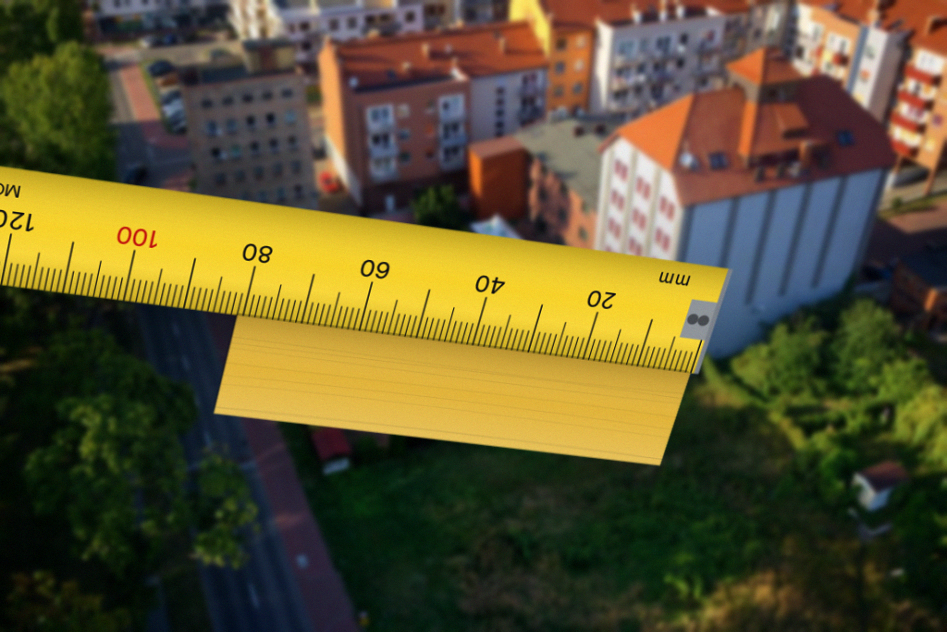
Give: 81 mm
